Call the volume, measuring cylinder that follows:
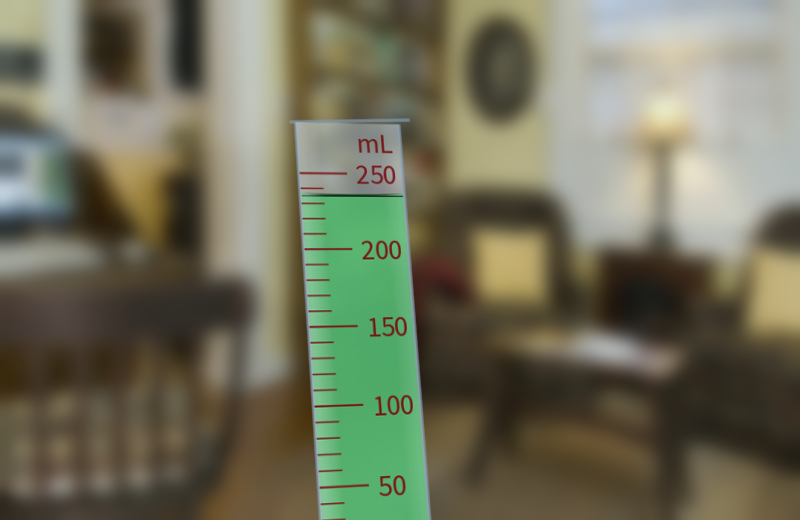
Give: 235 mL
